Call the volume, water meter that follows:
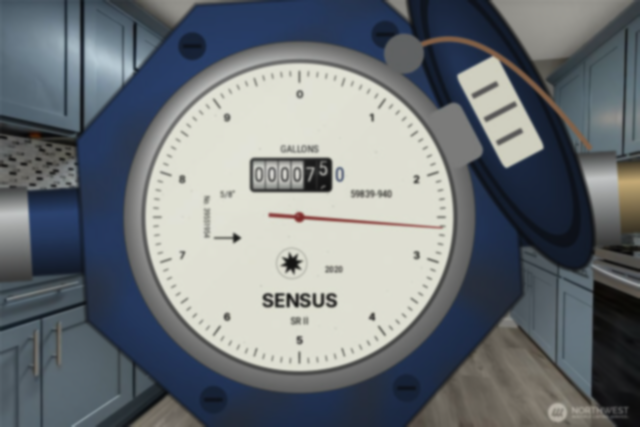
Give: 752.6 gal
